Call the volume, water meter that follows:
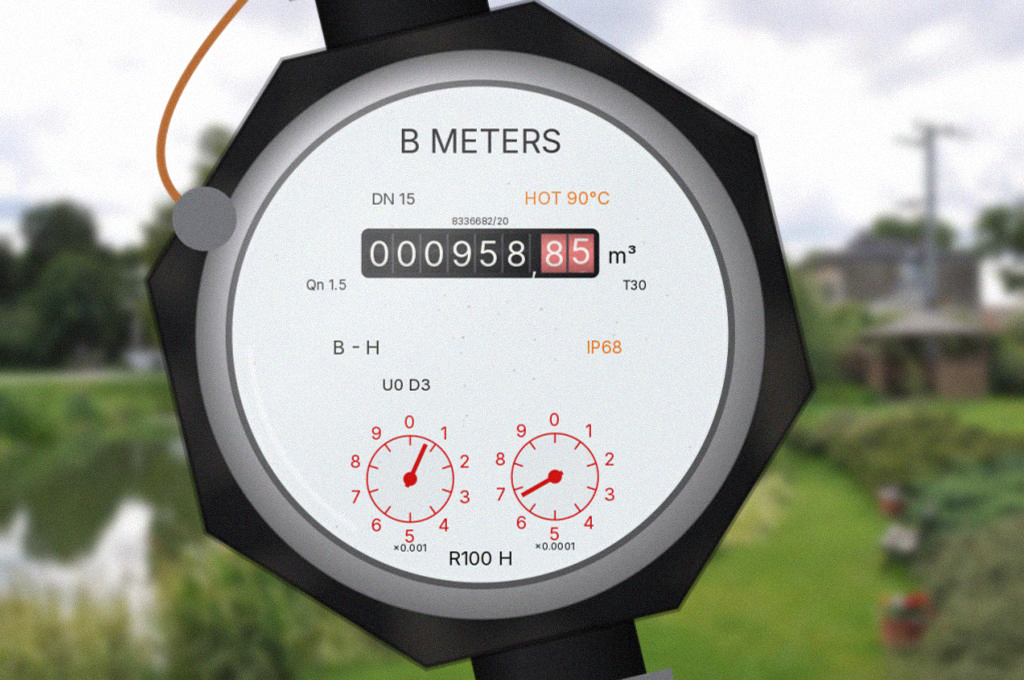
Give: 958.8506 m³
